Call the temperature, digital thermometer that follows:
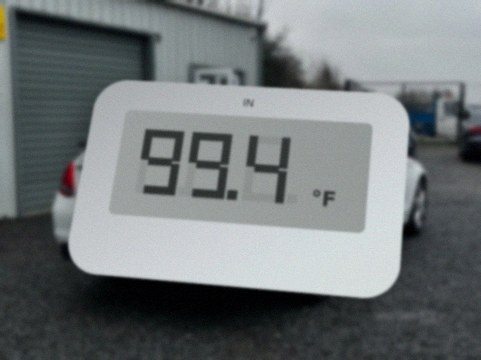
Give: 99.4 °F
